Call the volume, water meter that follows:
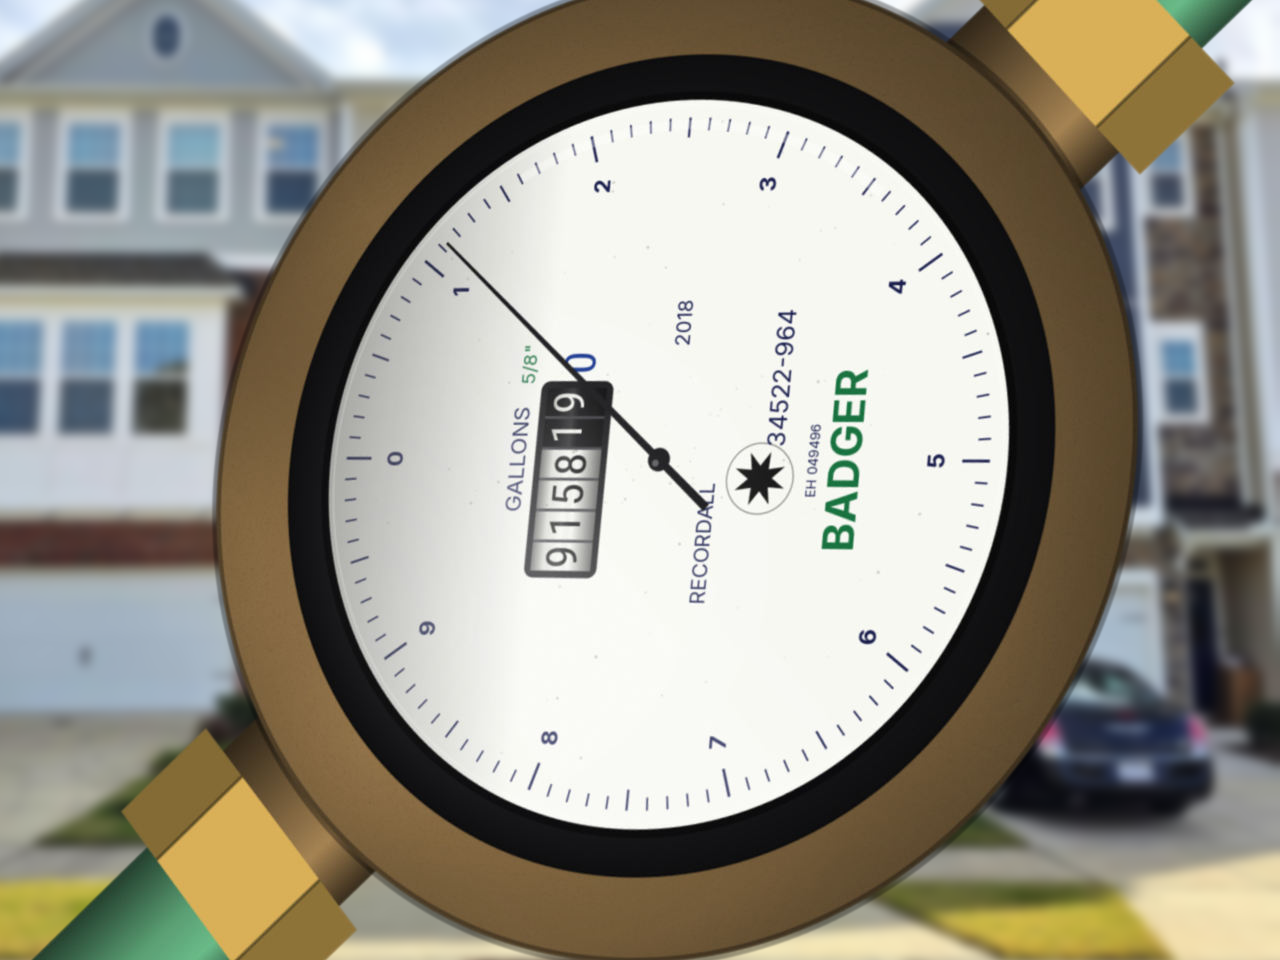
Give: 9158191.1 gal
